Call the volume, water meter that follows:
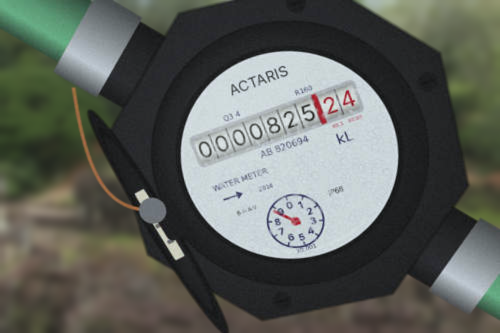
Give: 825.248 kL
